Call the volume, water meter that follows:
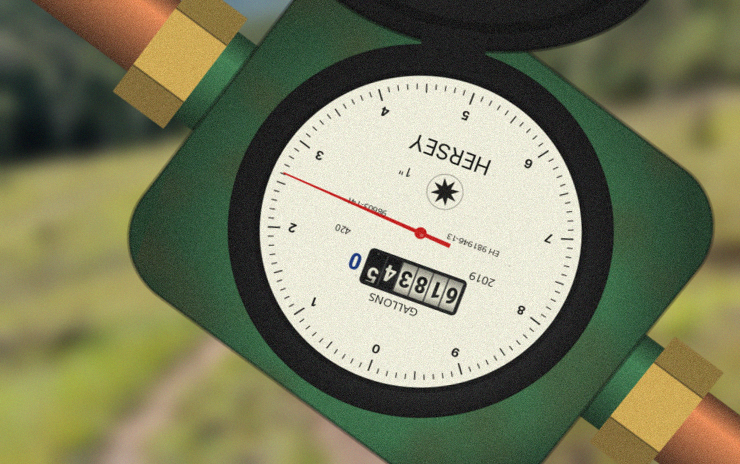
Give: 6183452.6 gal
